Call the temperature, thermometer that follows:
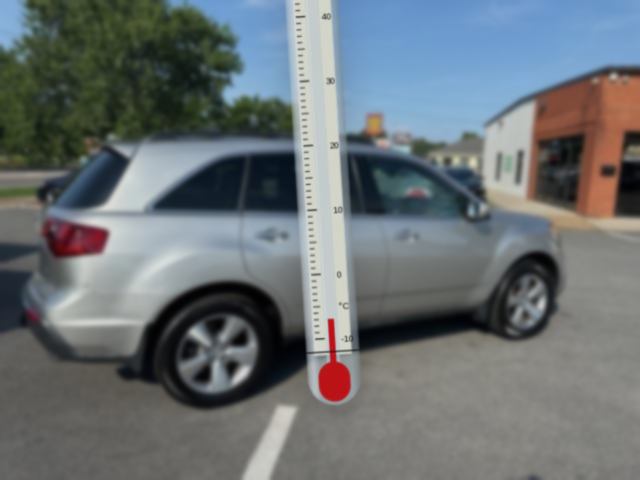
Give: -7 °C
